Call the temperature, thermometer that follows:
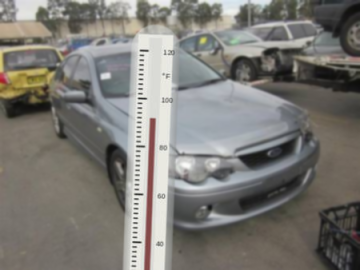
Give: 92 °F
